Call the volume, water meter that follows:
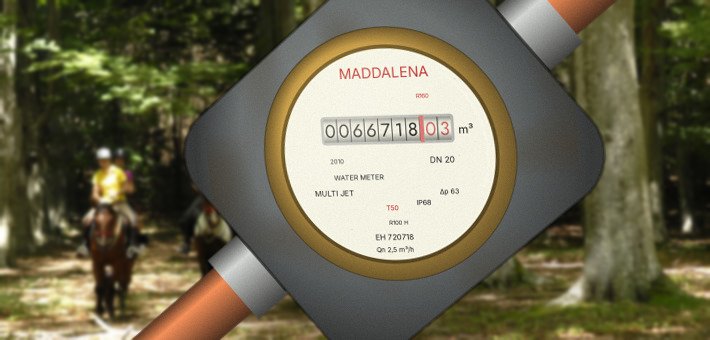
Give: 66718.03 m³
